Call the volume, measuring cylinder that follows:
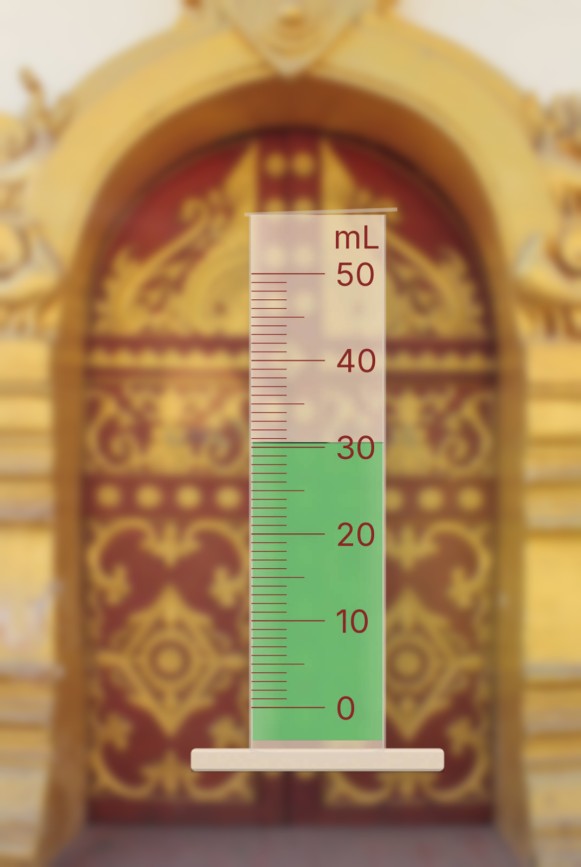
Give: 30.5 mL
